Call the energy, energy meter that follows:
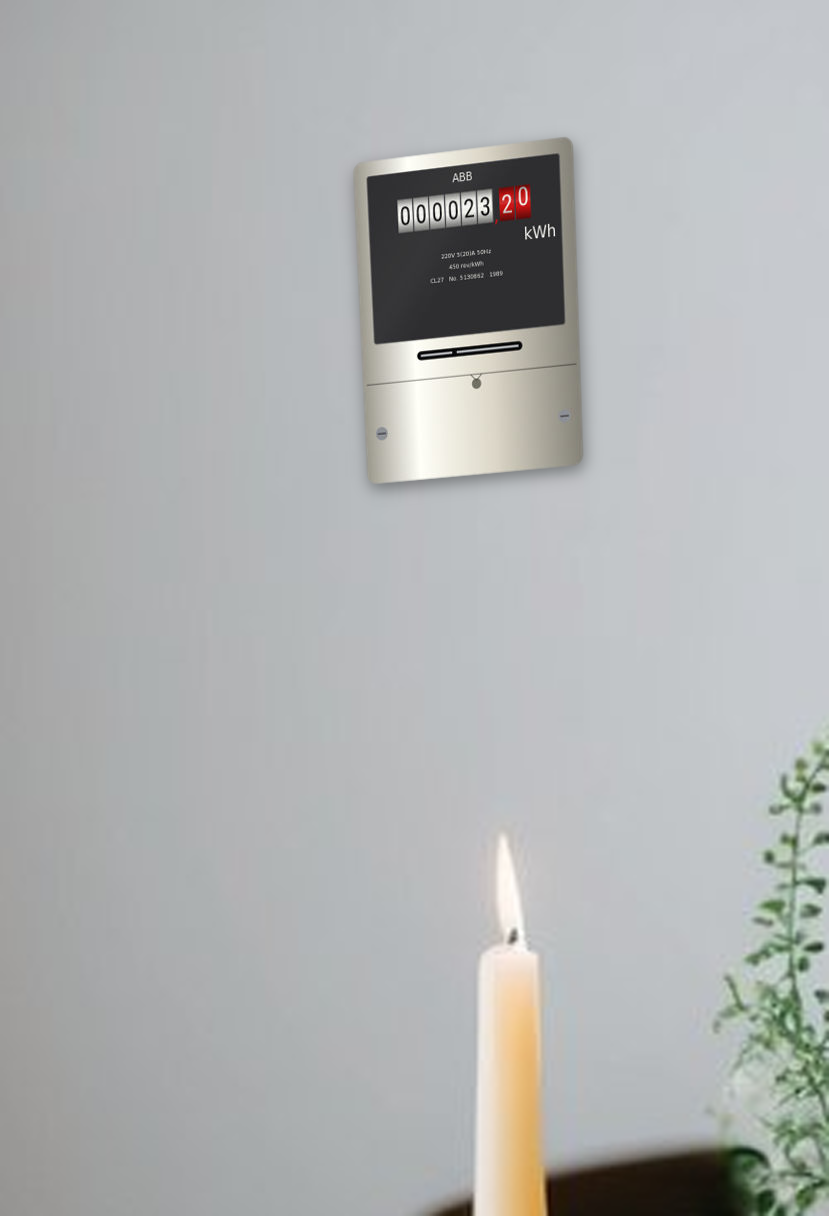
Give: 23.20 kWh
